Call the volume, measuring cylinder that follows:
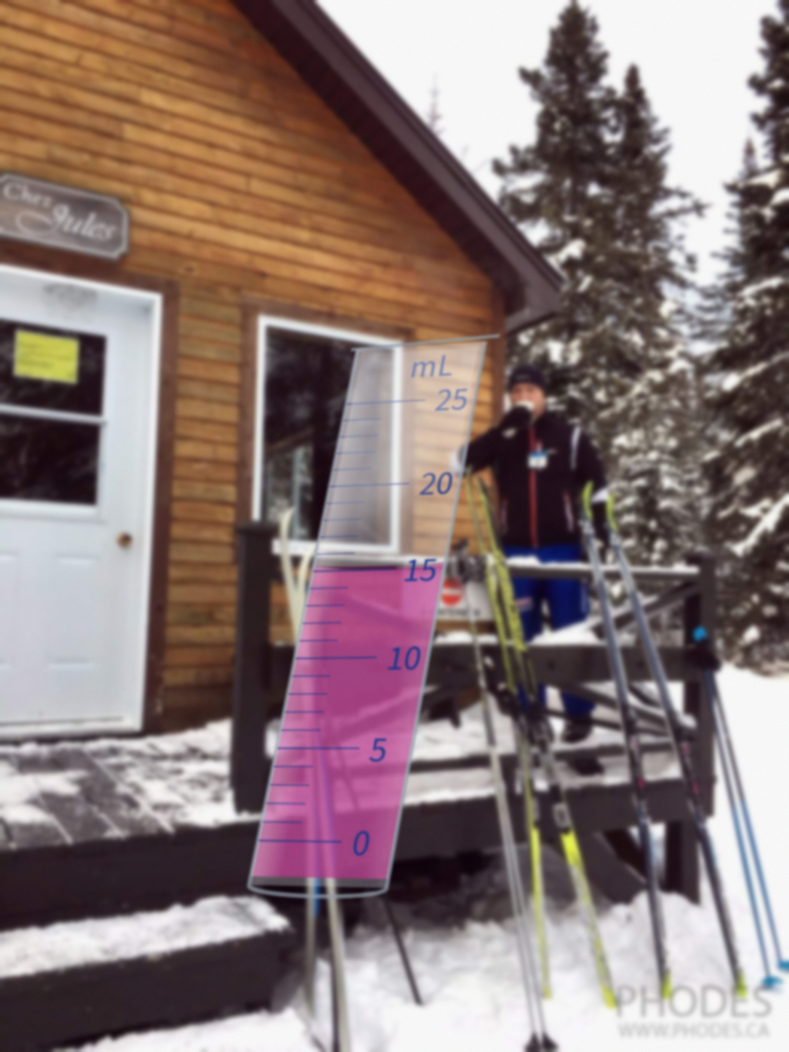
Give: 15 mL
